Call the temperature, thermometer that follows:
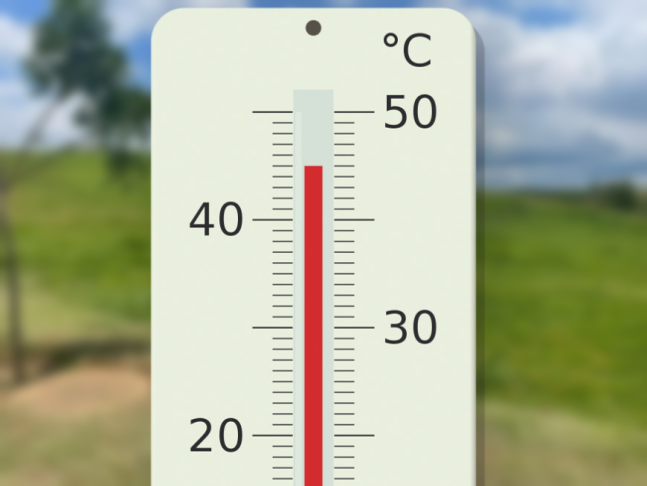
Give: 45 °C
